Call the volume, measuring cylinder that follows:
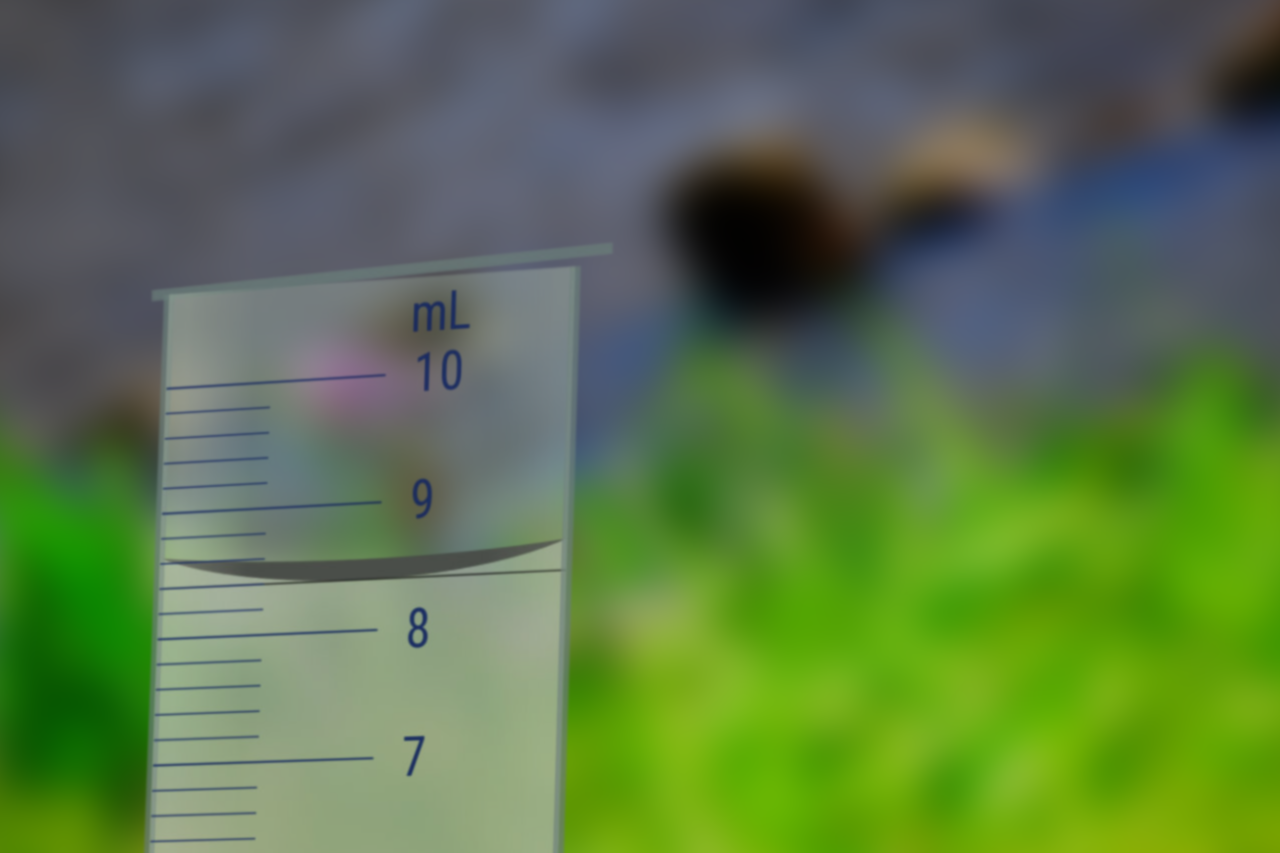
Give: 8.4 mL
